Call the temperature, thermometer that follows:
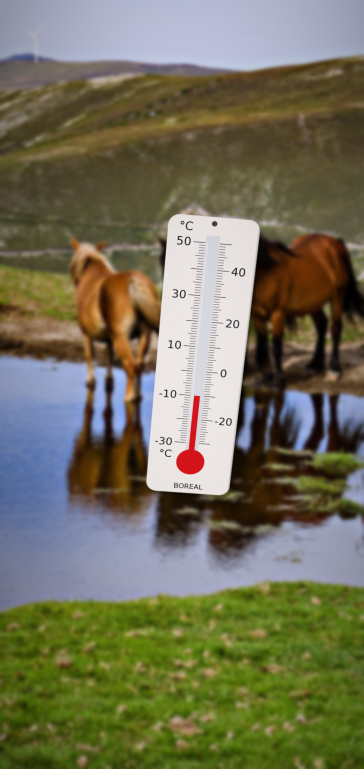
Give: -10 °C
